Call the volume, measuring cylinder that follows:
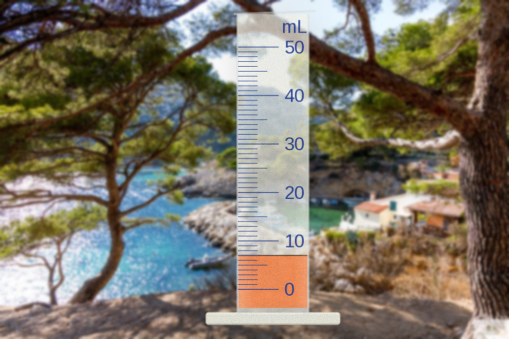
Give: 7 mL
